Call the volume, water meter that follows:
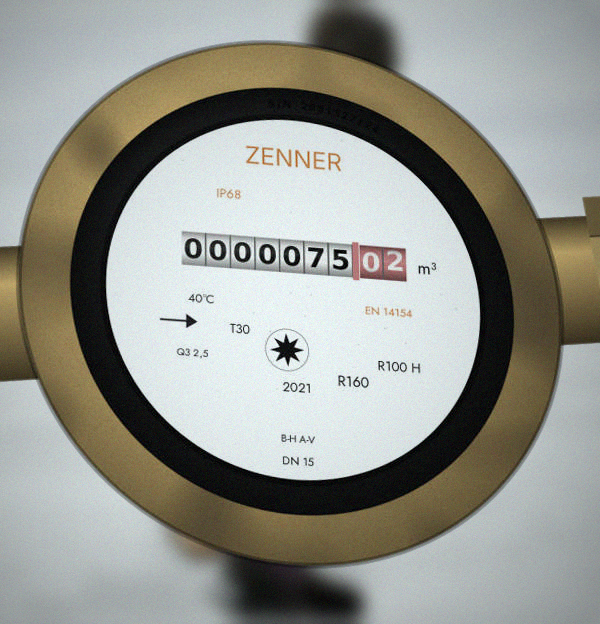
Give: 75.02 m³
